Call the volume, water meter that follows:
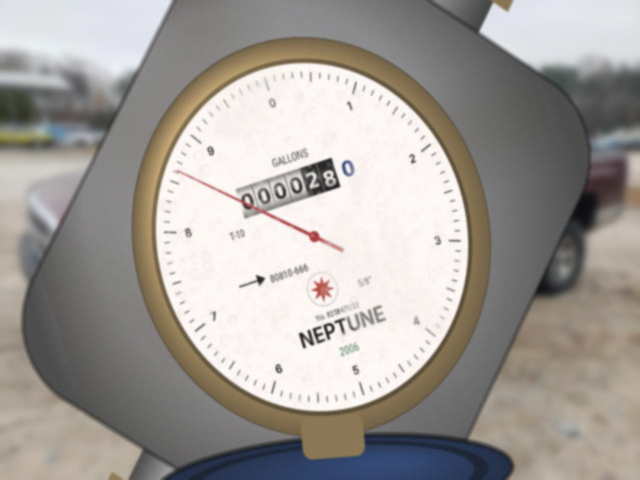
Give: 278.6 gal
